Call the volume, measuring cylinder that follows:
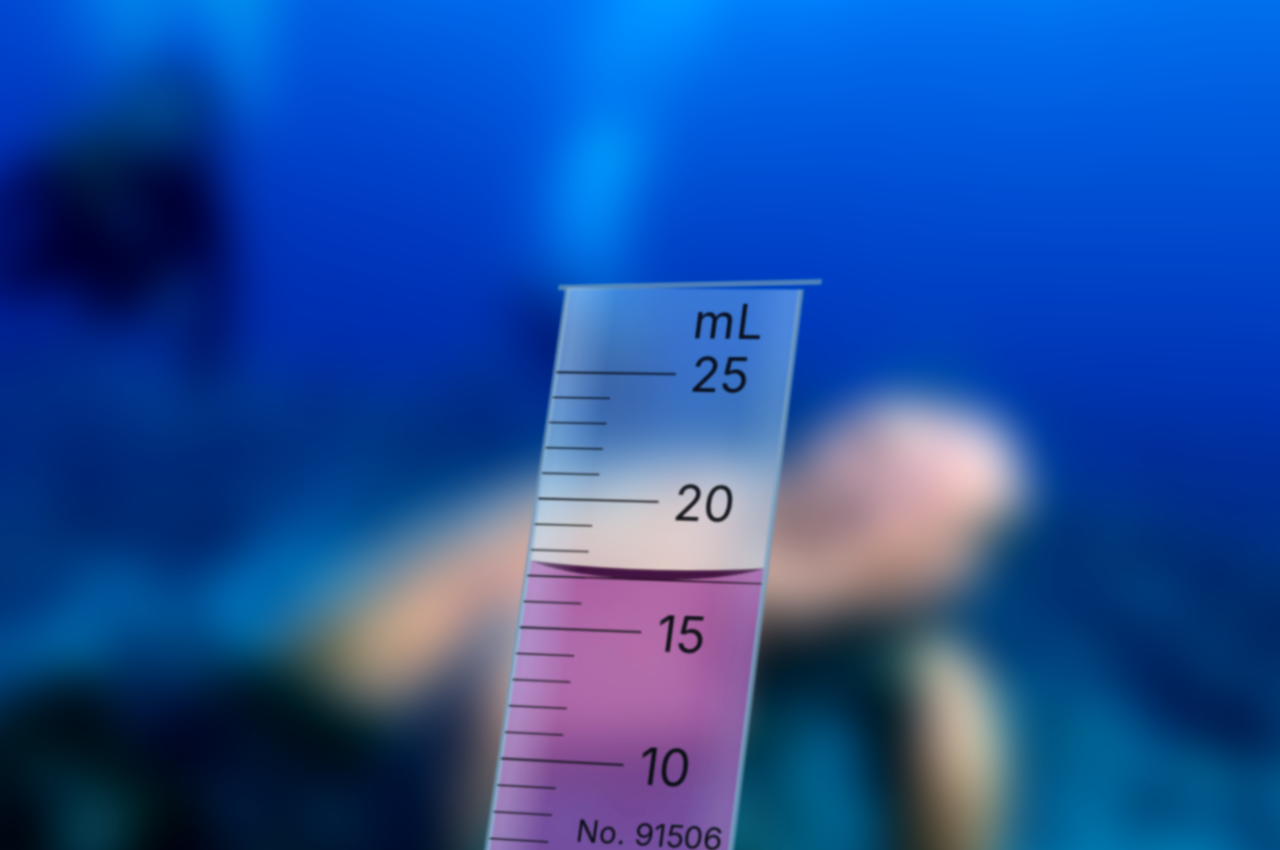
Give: 17 mL
